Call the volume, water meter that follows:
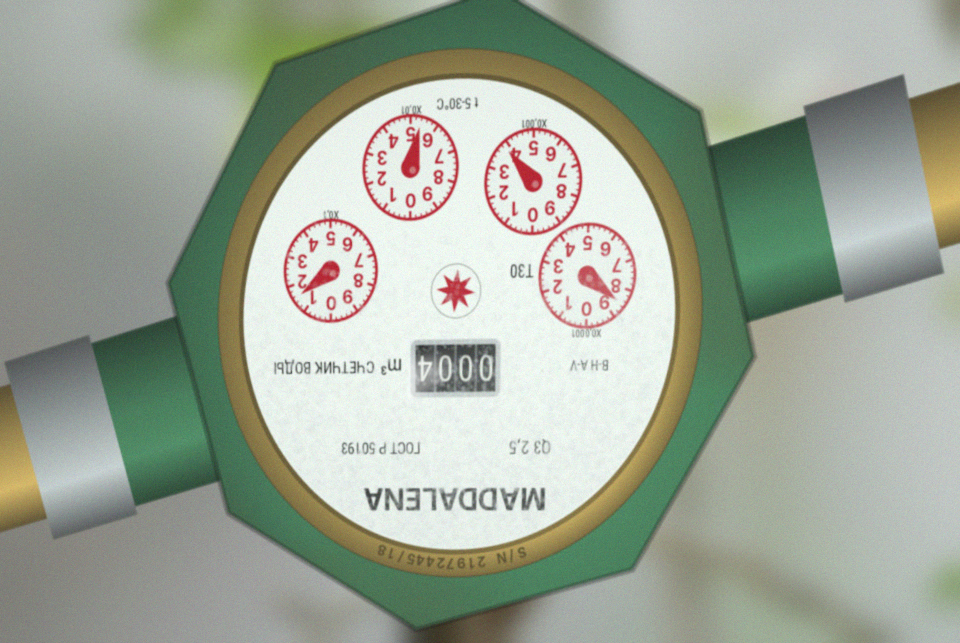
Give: 4.1538 m³
